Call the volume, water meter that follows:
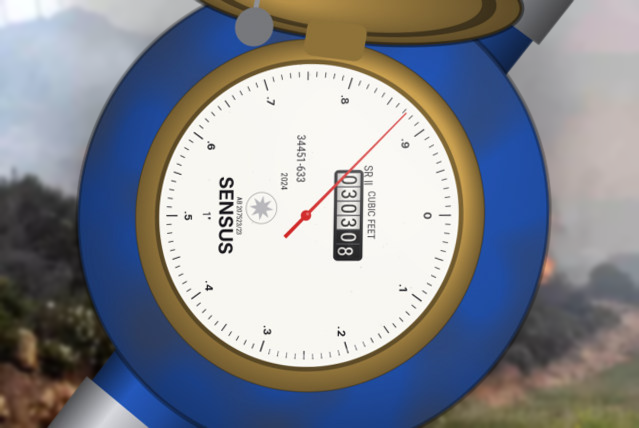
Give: 30307.87 ft³
